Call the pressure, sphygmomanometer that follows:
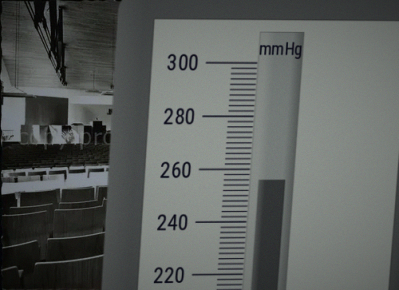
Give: 256 mmHg
